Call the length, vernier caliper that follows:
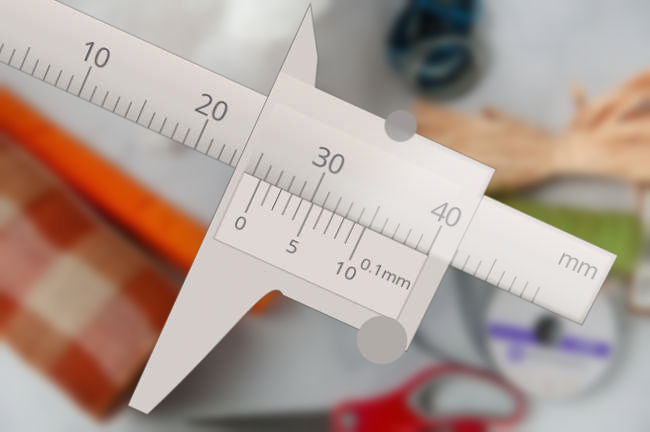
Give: 25.7 mm
